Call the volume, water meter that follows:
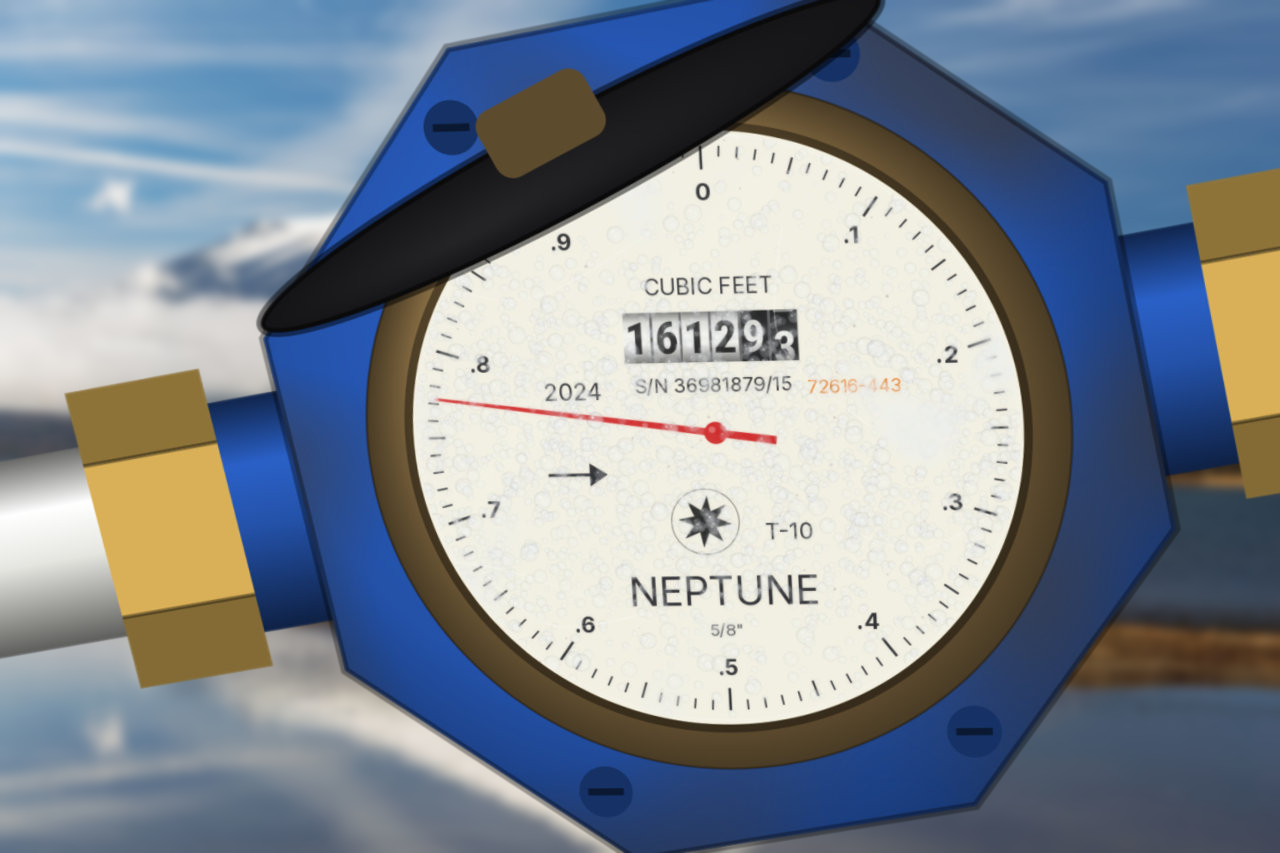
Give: 161292.77 ft³
